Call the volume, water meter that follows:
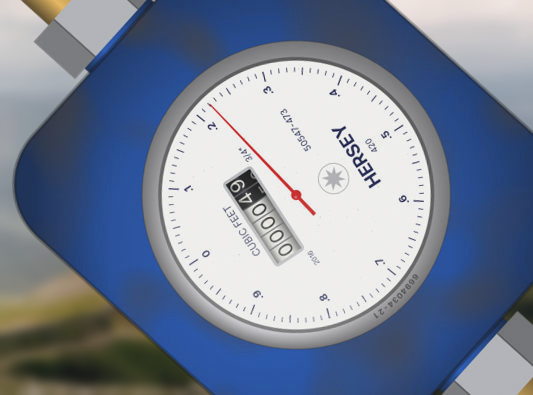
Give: 49.22 ft³
